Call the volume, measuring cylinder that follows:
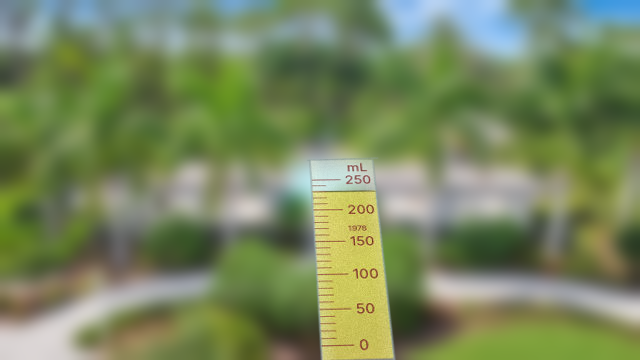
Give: 230 mL
